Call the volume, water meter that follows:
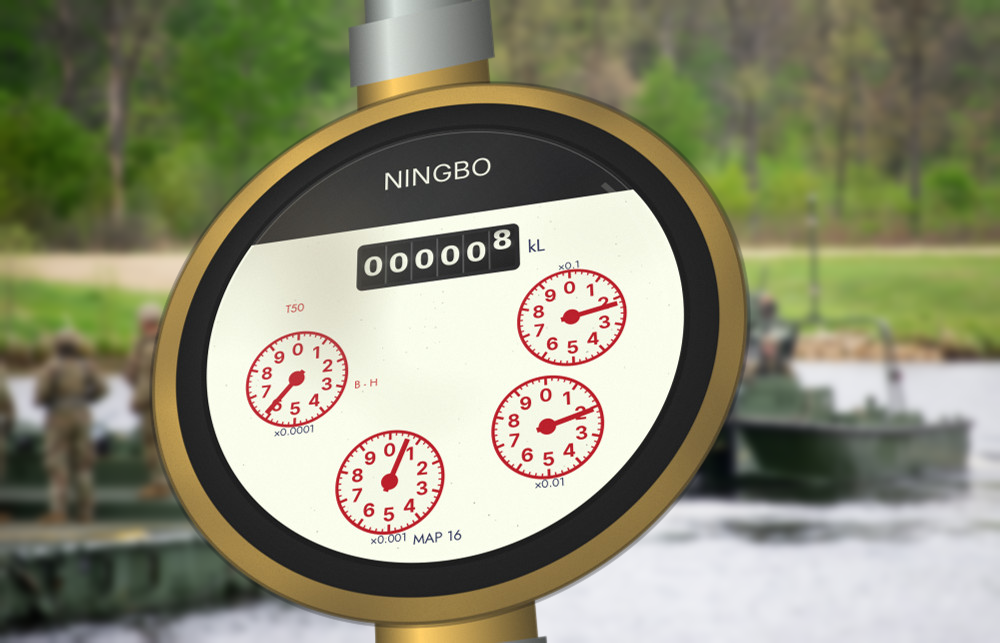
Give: 8.2206 kL
